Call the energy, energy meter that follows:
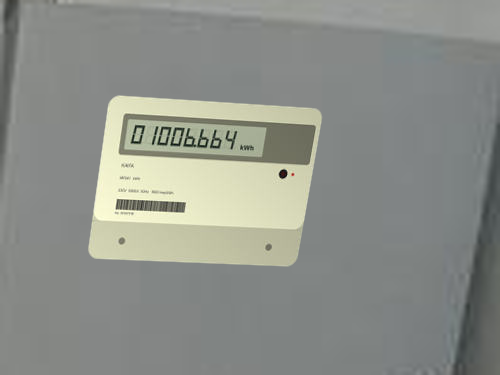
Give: 1006.664 kWh
